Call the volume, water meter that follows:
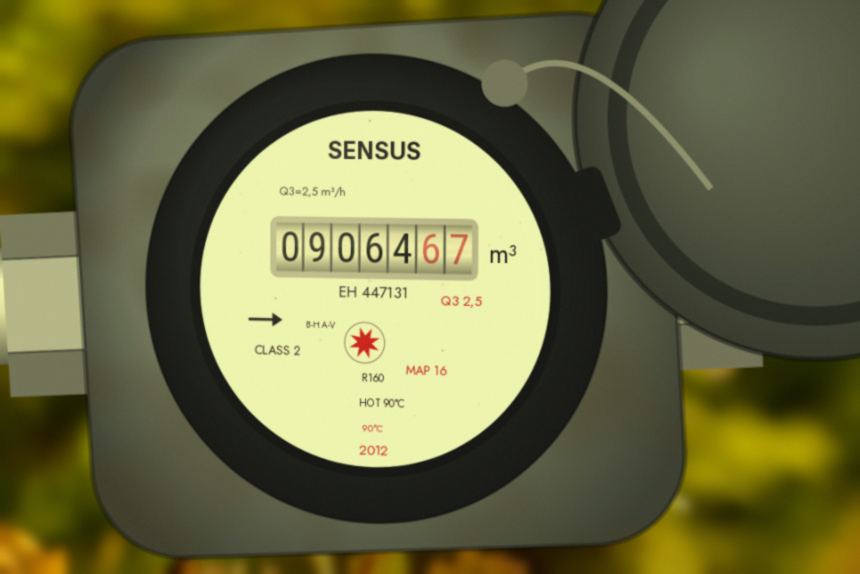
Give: 9064.67 m³
